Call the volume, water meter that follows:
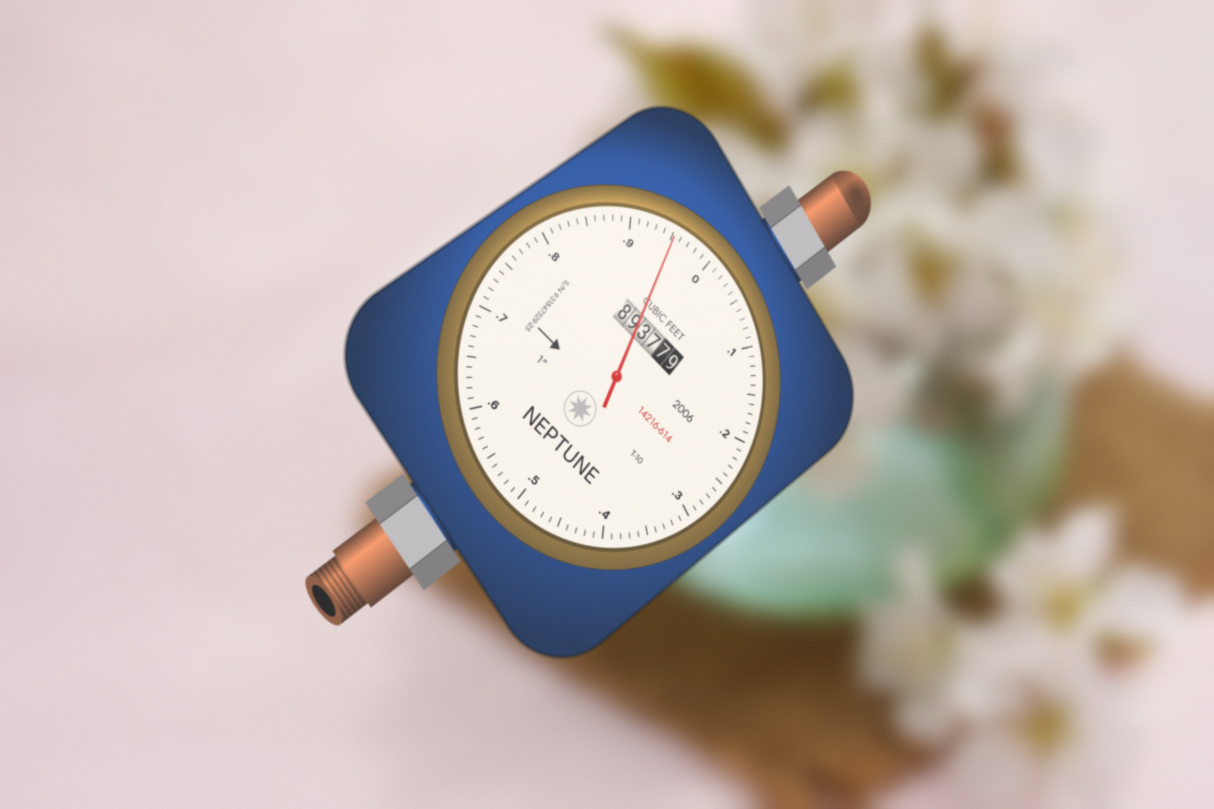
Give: 893778.95 ft³
